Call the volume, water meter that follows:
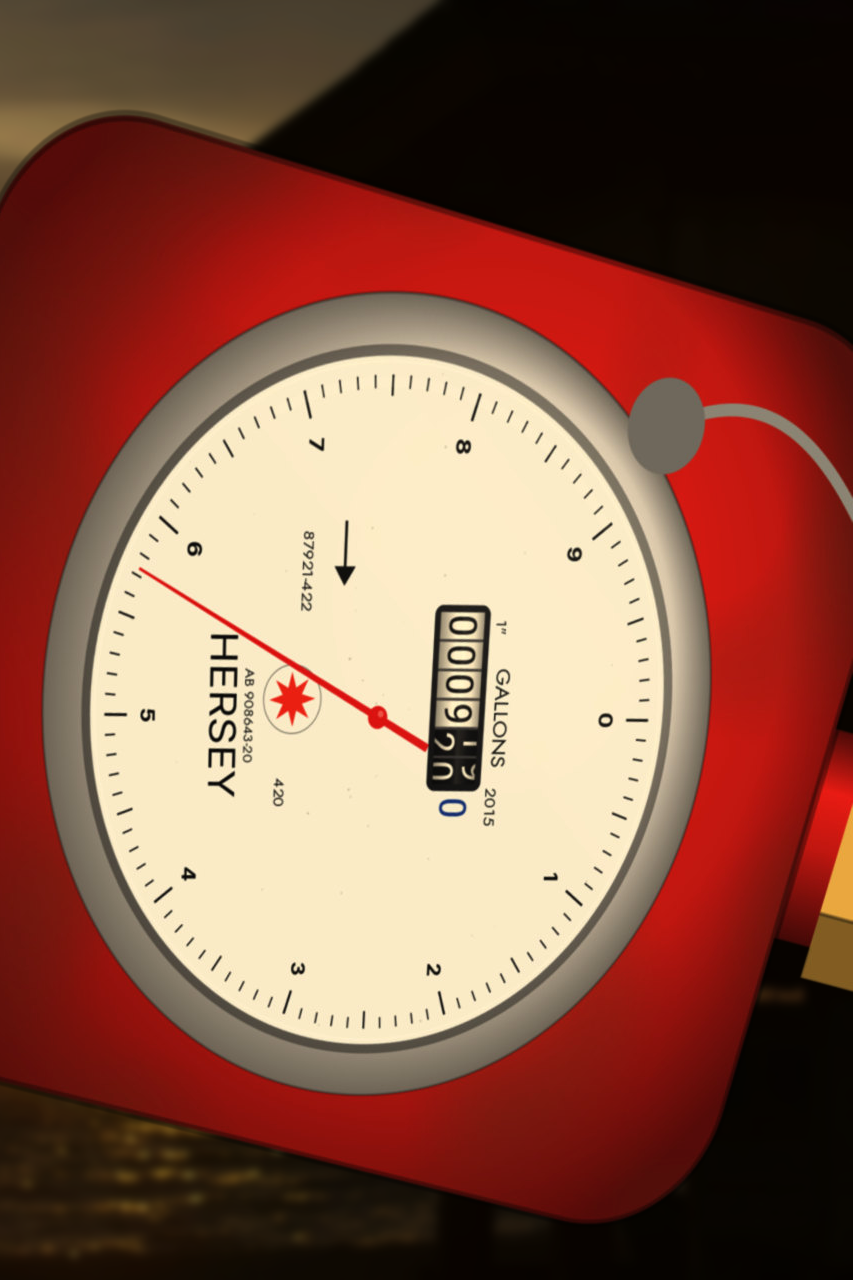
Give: 9195.7 gal
